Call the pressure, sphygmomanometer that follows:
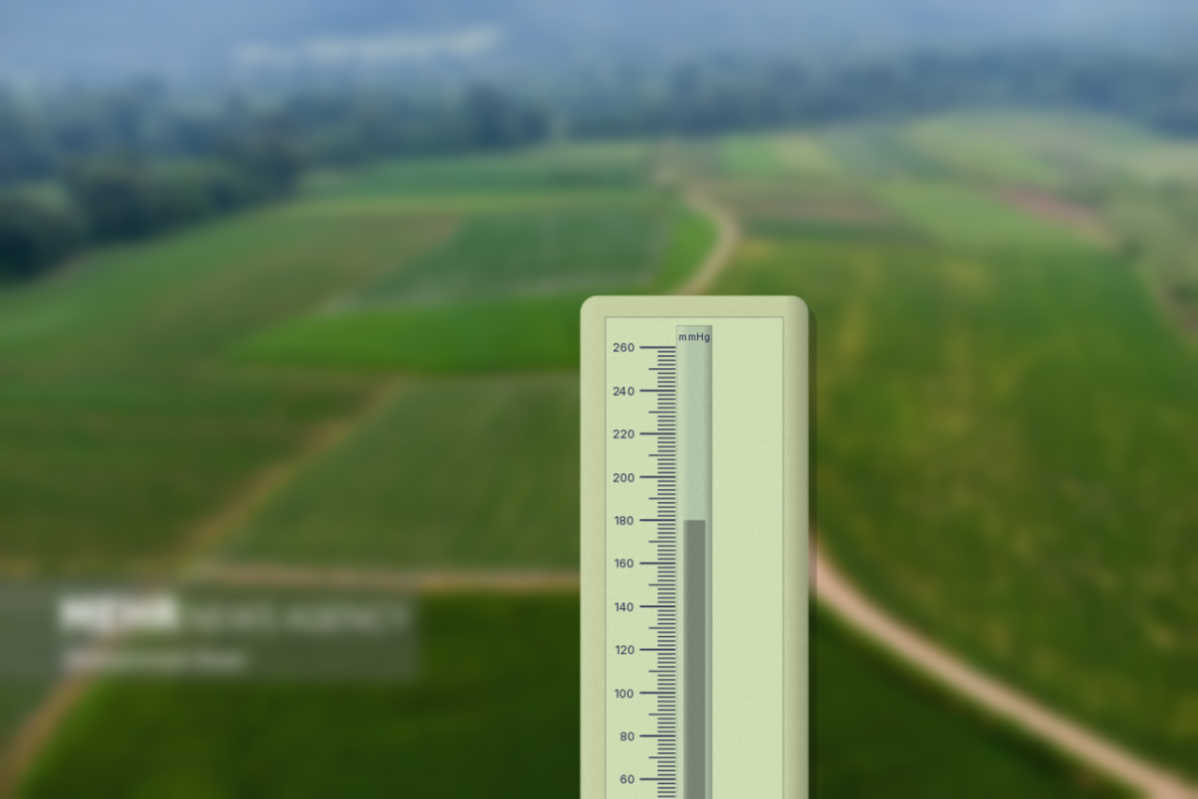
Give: 180 mmHg
